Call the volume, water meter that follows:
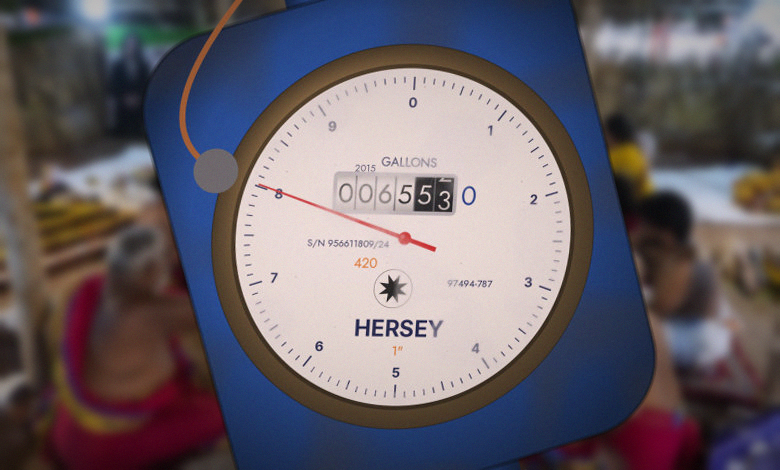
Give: 65528.0 gal
